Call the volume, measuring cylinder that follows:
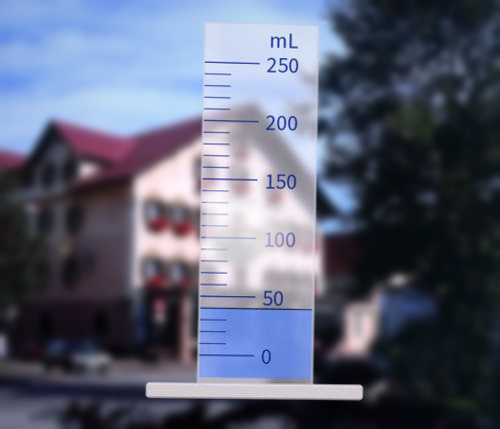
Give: 40 mL
